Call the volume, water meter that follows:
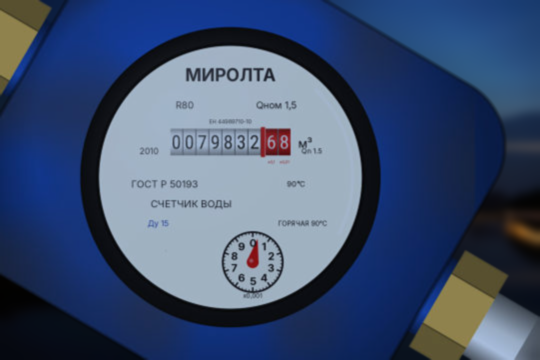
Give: 79832.680 m³
